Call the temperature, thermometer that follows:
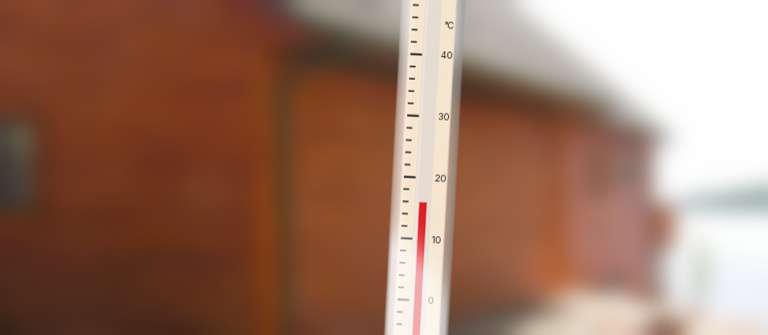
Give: 16 °C
